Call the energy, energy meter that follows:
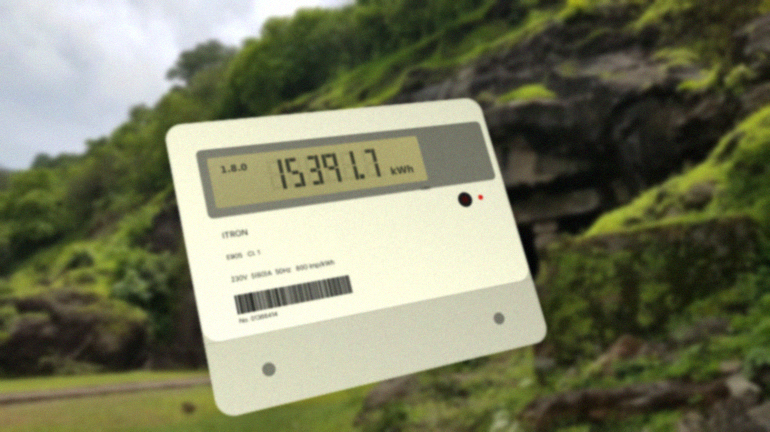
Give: 15391.7 kWh
